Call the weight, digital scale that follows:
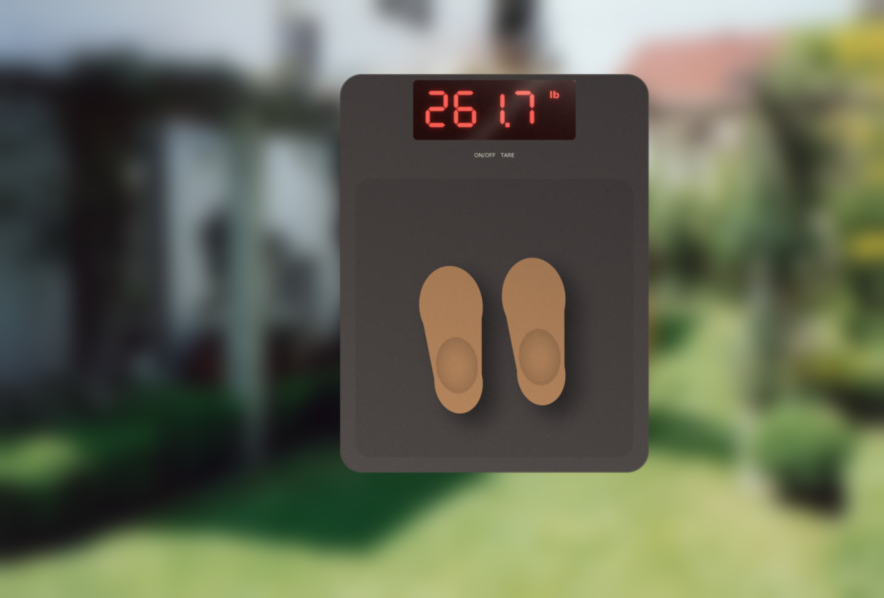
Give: 261.7 lb
